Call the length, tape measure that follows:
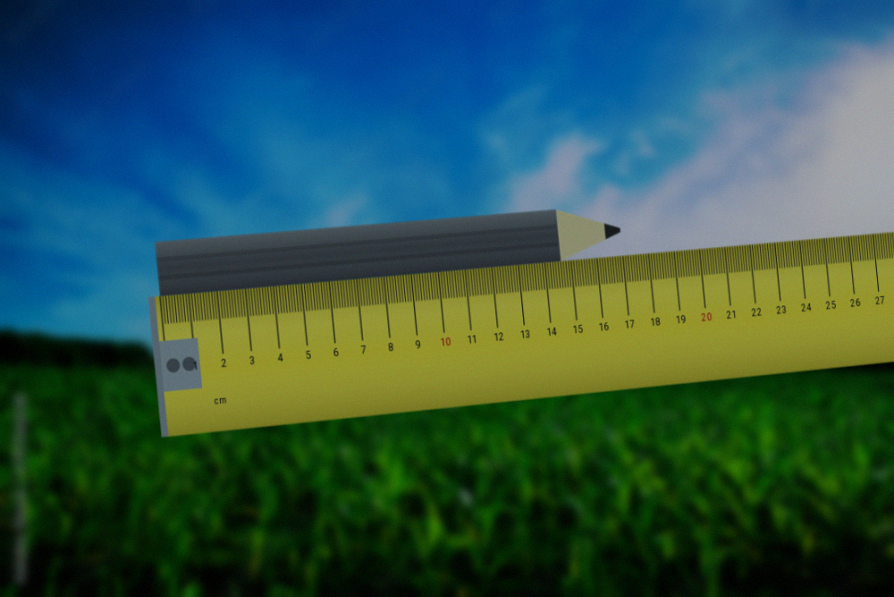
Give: 17 cm
